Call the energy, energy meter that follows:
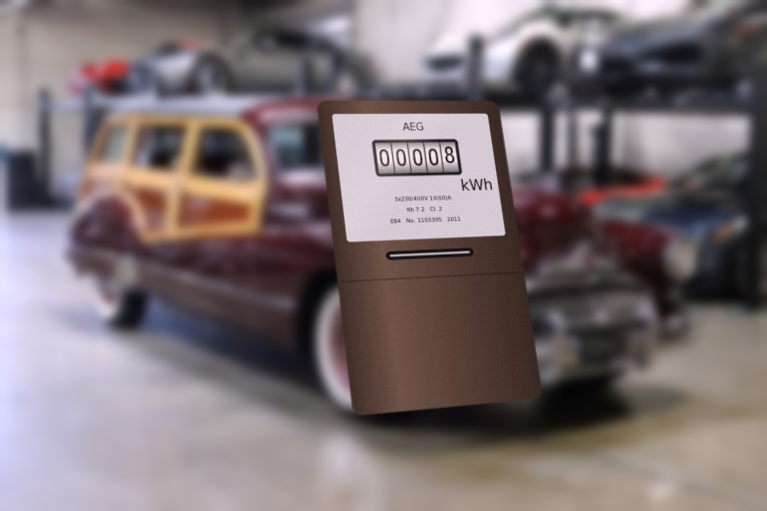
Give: 8 kWh
